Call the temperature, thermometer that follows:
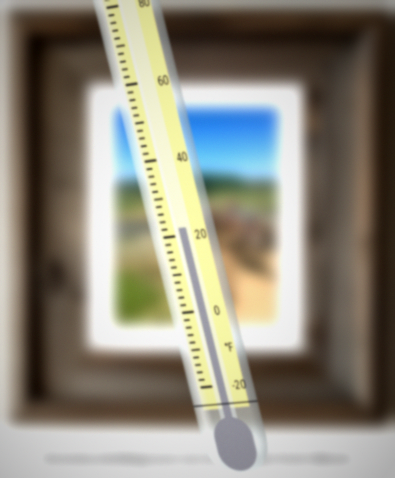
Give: 22 °F
